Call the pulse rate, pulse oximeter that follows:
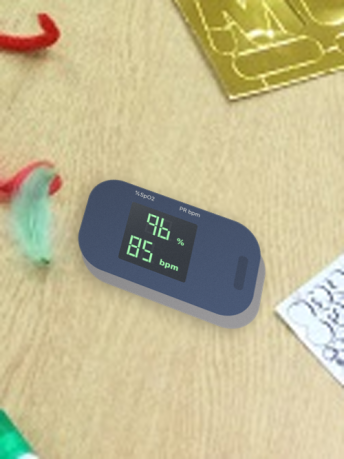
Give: 85 bpm
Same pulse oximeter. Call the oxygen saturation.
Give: 96 %
